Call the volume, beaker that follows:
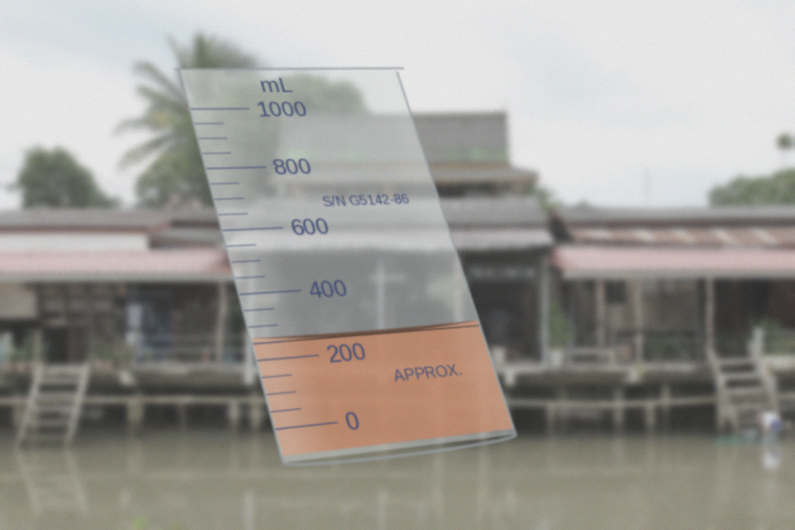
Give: 250 mL
